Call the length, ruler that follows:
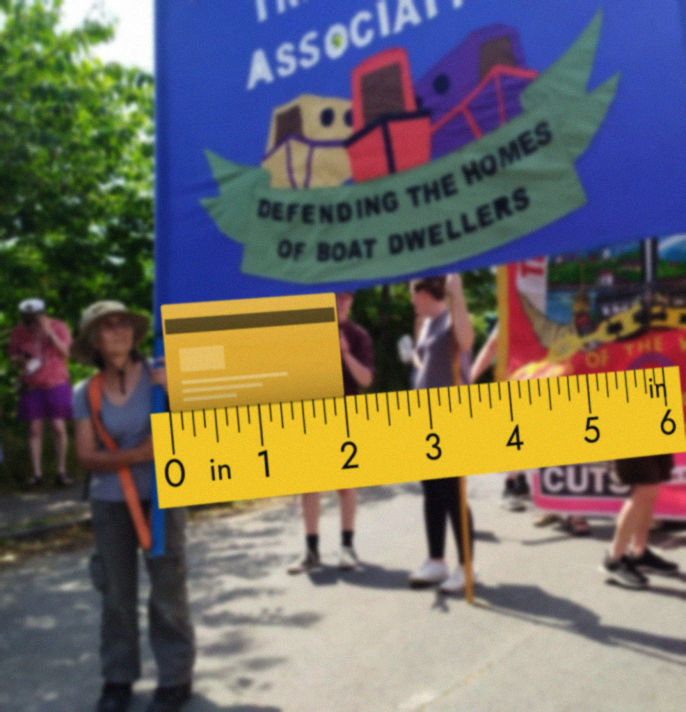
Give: 2 in
